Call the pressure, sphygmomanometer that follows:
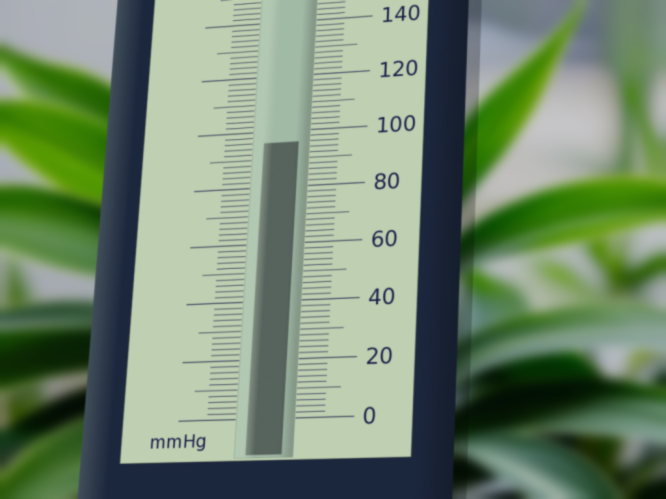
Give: 96 mmHg
